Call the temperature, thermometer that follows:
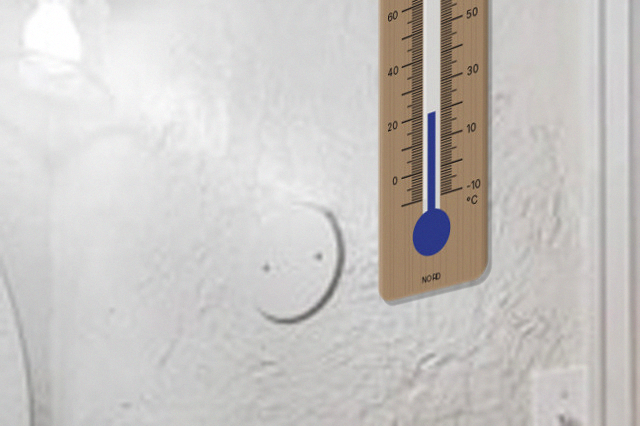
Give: 20 °C
